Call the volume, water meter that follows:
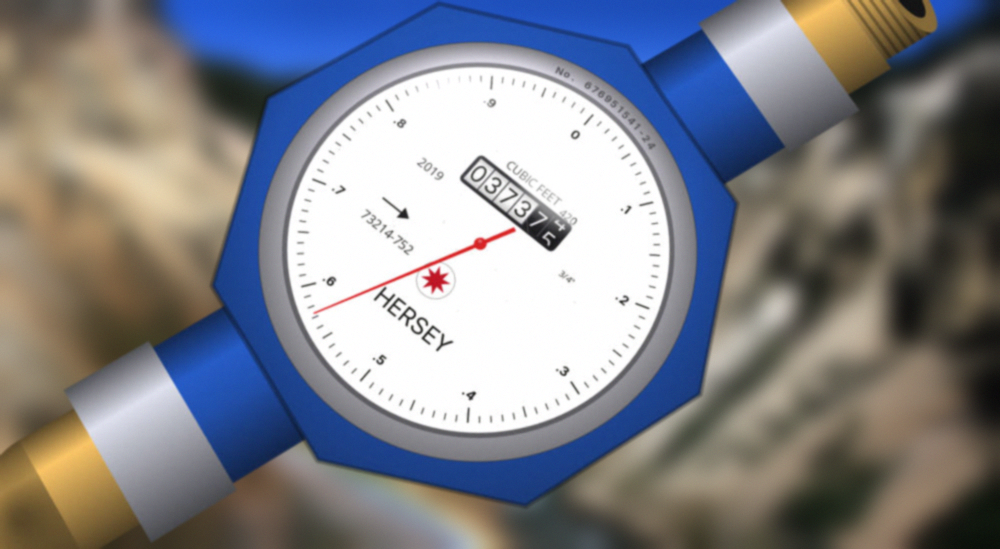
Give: 37374.57 ft³
